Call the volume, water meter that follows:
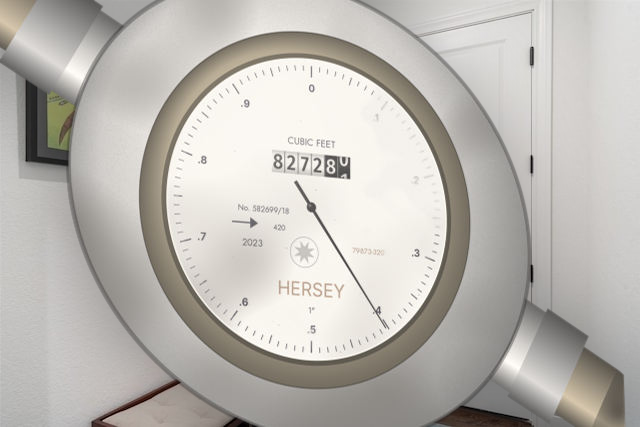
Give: 827280.40 ft³
